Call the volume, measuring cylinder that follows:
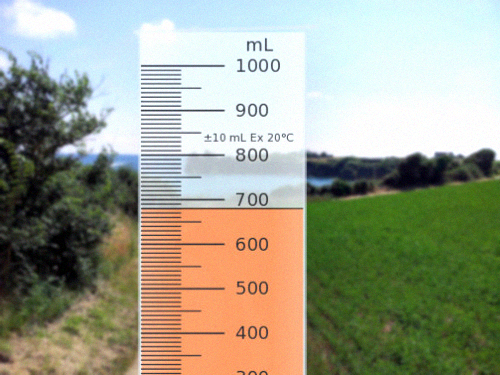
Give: 680 mL
